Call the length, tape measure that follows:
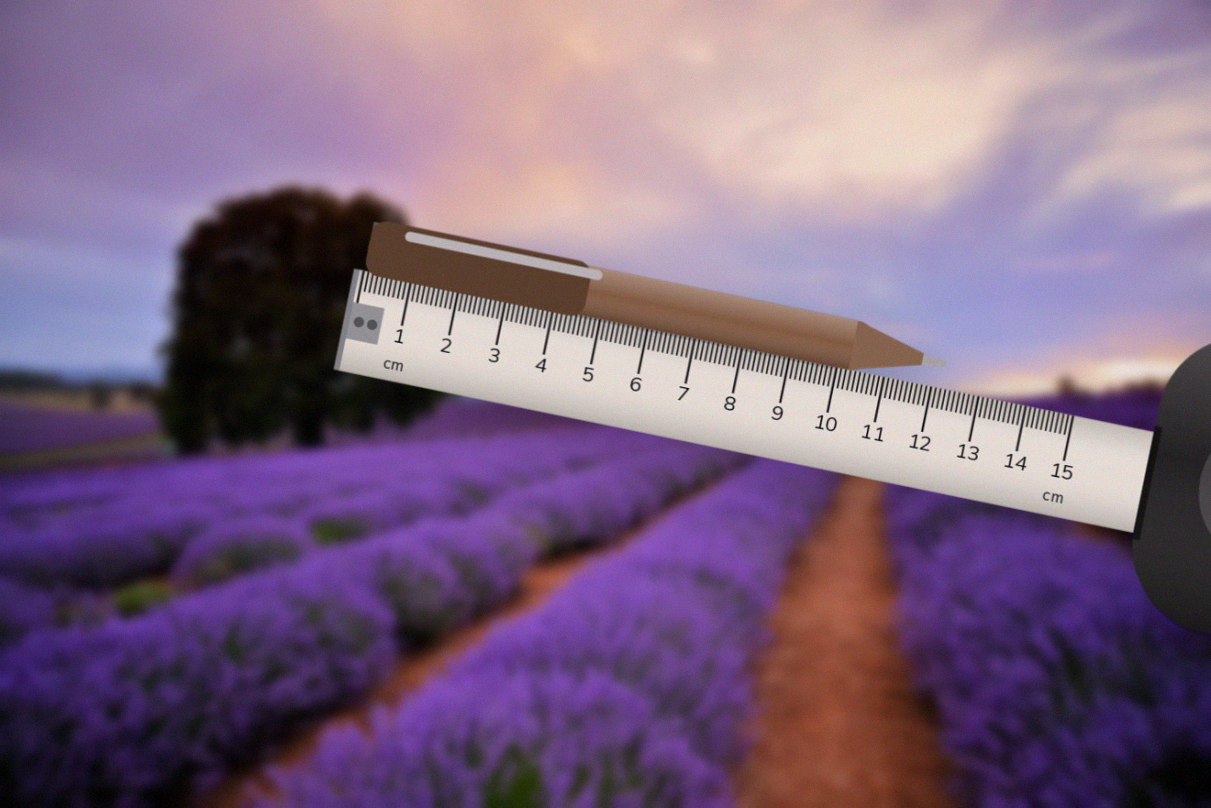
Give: 12.2 cm
